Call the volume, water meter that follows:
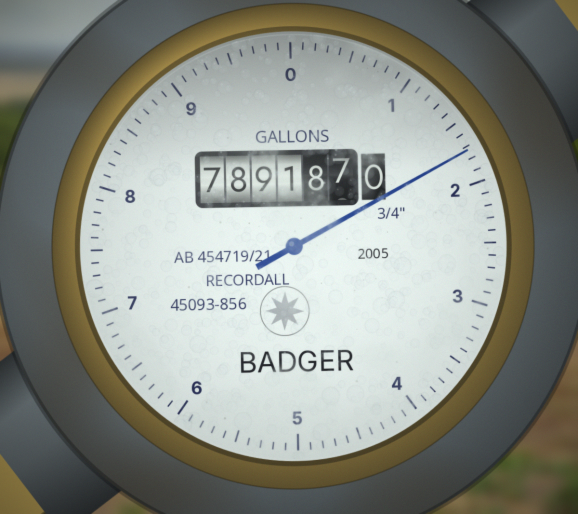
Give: 7891871.7 gal
